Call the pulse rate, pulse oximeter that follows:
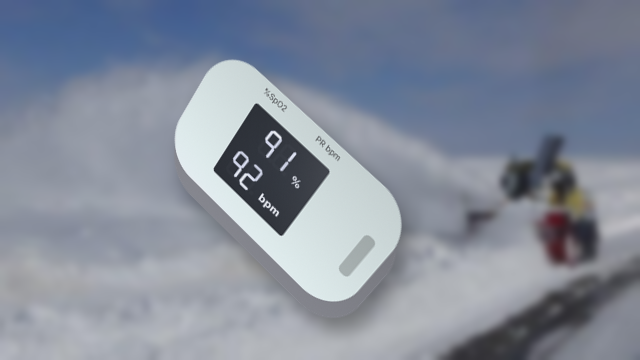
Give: 92 bpm
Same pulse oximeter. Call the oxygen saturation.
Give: 91 %
